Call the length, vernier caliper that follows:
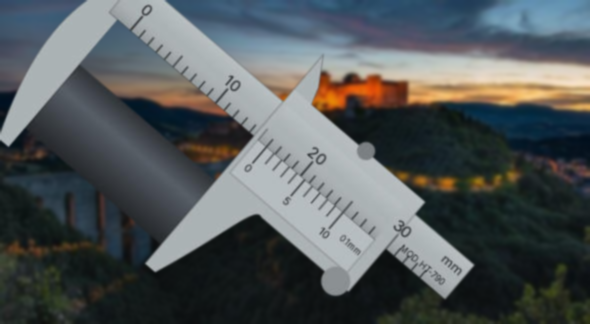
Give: 16.0 mm
